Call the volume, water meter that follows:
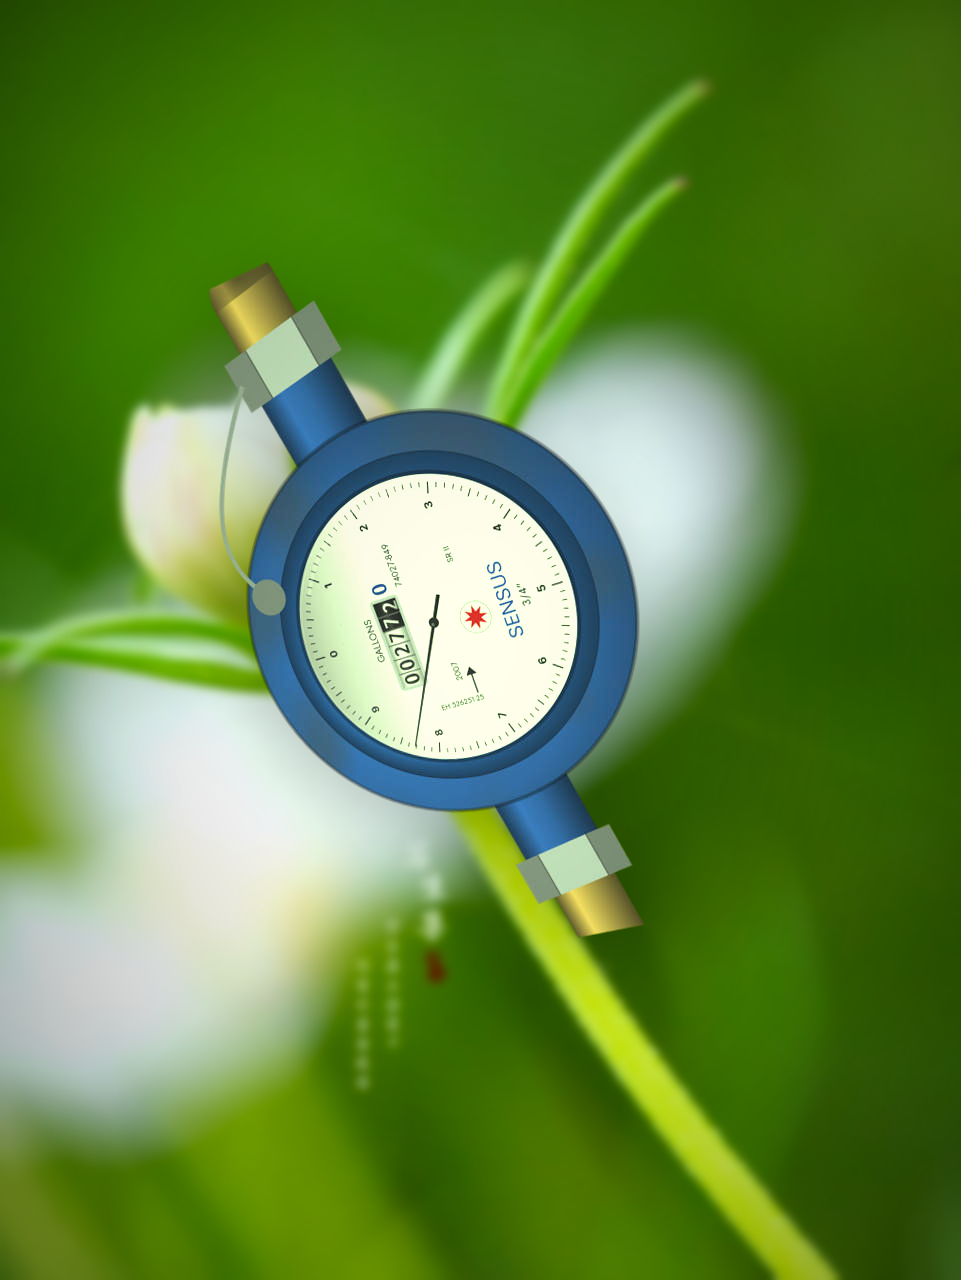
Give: 27718.3 gal
